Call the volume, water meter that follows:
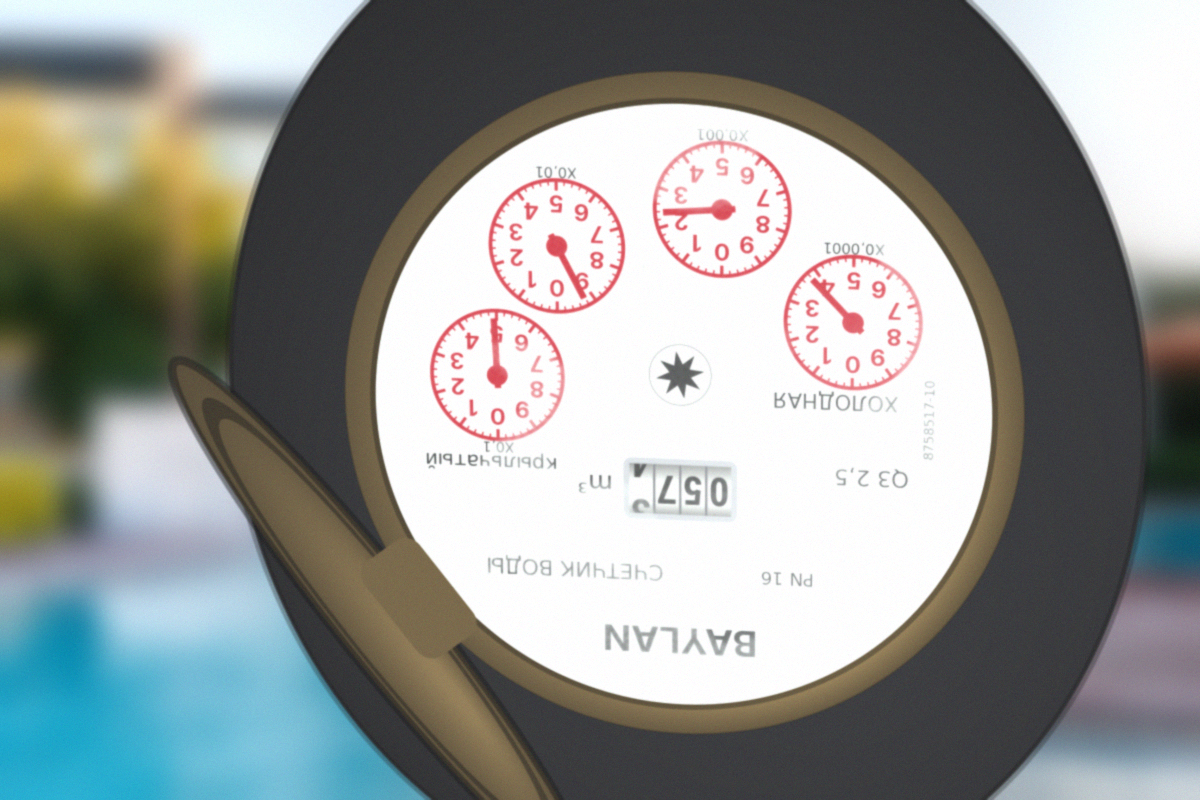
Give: 573.4923 m³
